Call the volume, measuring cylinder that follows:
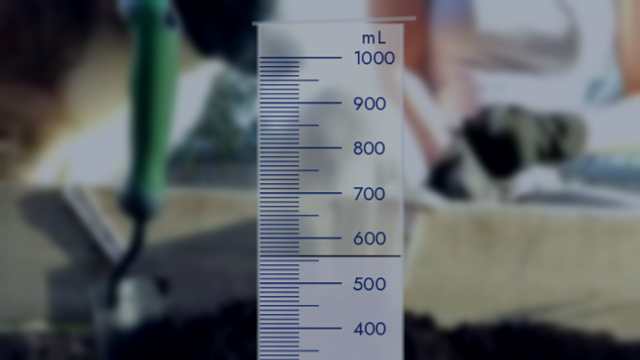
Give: 560 mL
